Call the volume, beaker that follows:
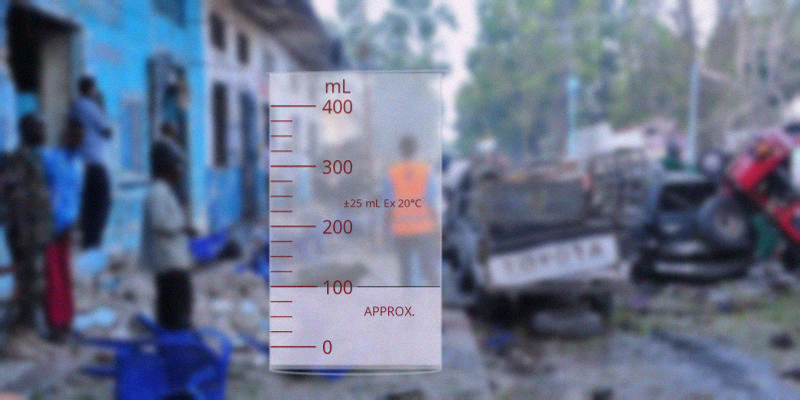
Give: 100 mL
